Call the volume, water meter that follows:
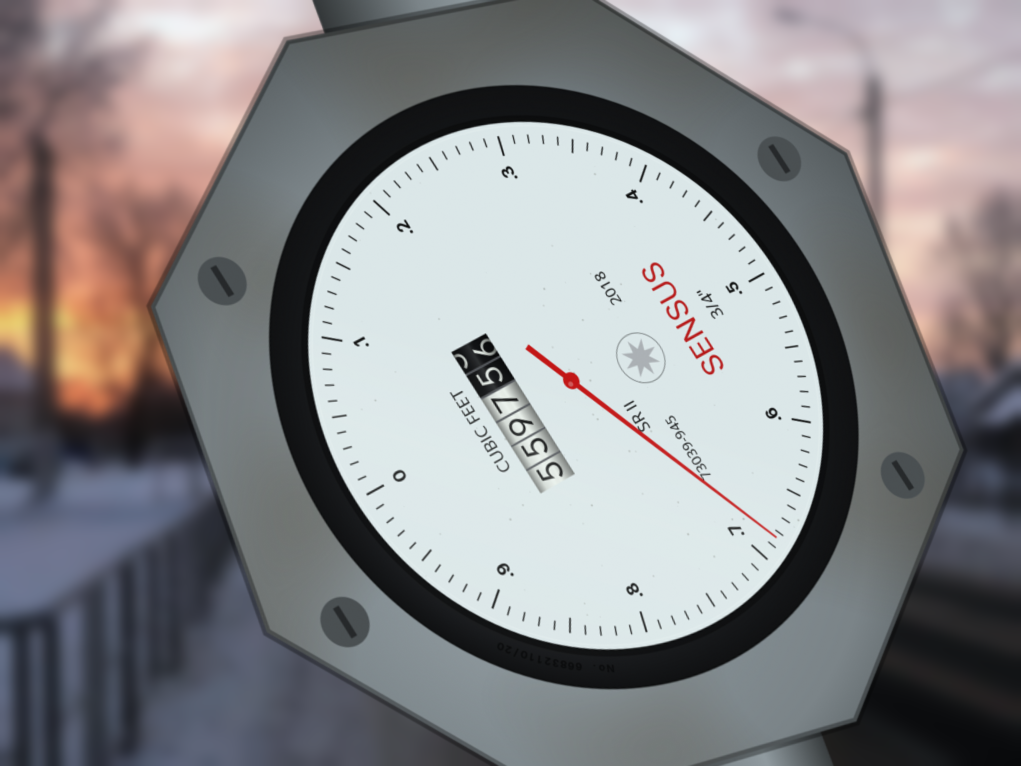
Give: 559755.68 ft³
